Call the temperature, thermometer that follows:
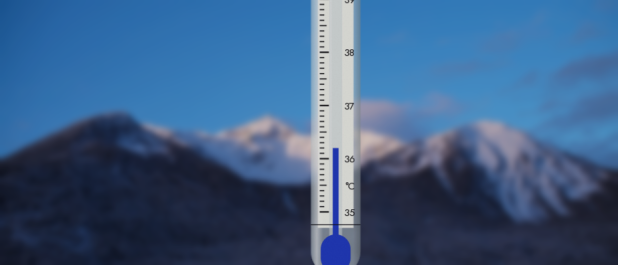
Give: 36.2 °C
